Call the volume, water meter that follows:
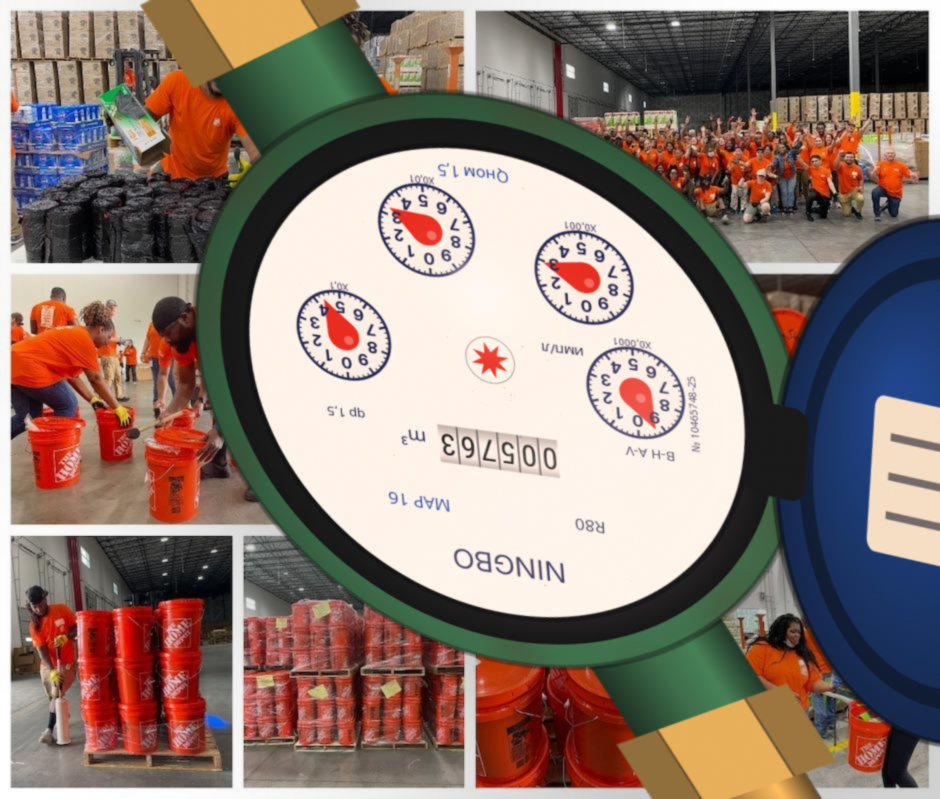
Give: 5763.4329 m³
